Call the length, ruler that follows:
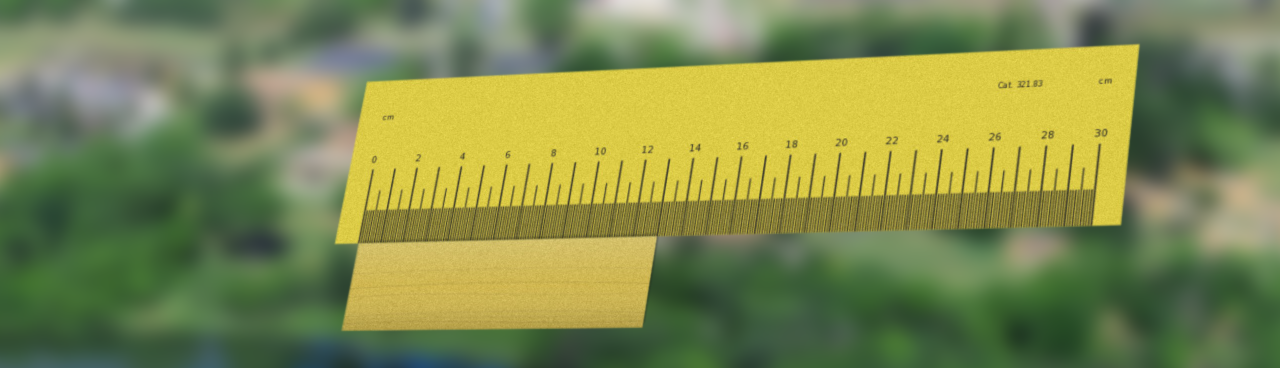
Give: 13 cm
